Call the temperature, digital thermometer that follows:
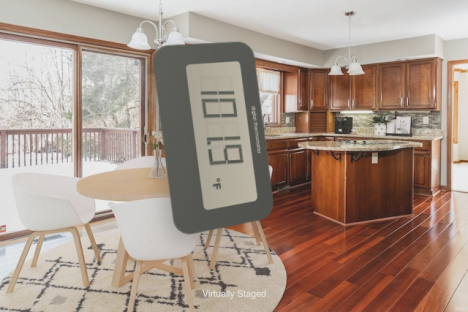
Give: 101.9 °F
